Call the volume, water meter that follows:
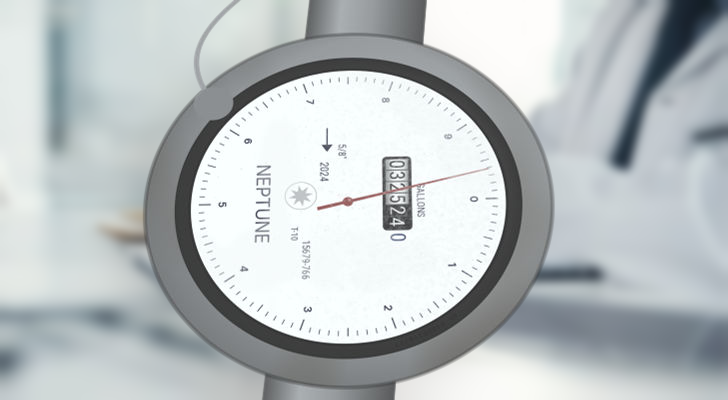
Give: 325239.6 gal
